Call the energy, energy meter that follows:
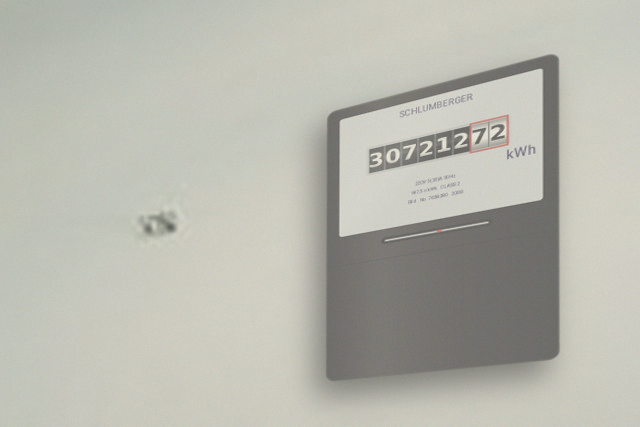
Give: 307212.72 kWh
